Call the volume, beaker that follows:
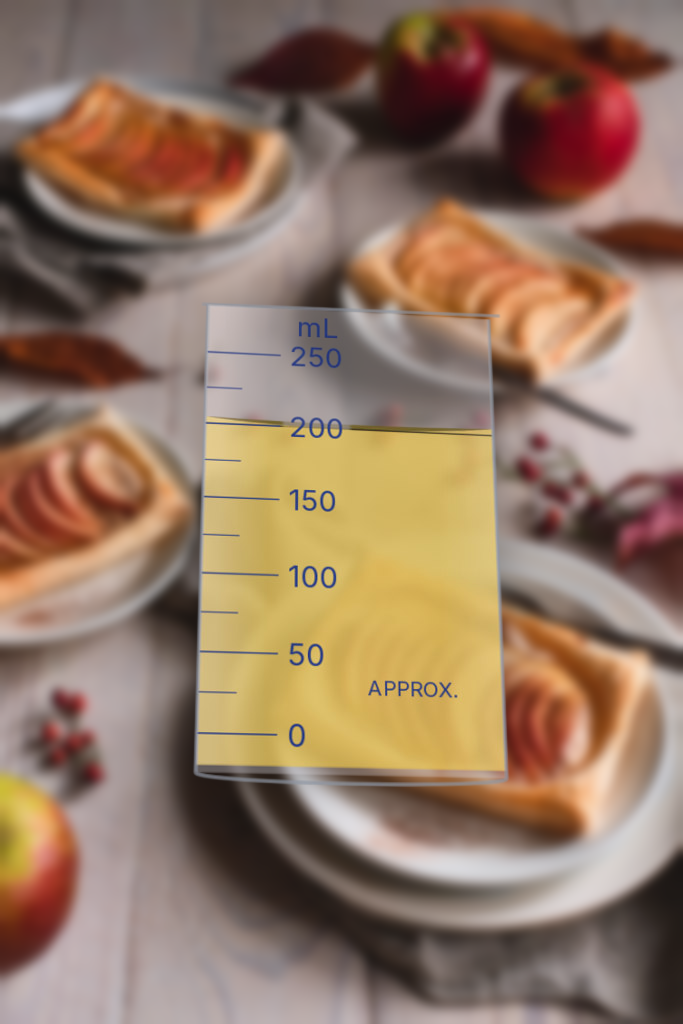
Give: 200 mL
